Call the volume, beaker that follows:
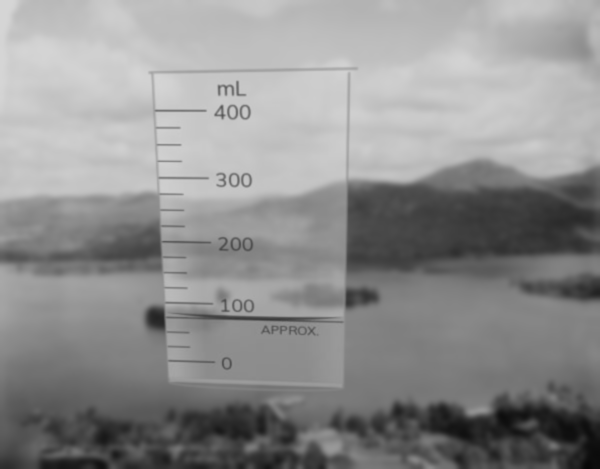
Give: 75 mL
